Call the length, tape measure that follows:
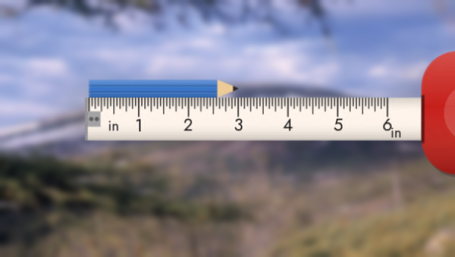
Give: 3 in
